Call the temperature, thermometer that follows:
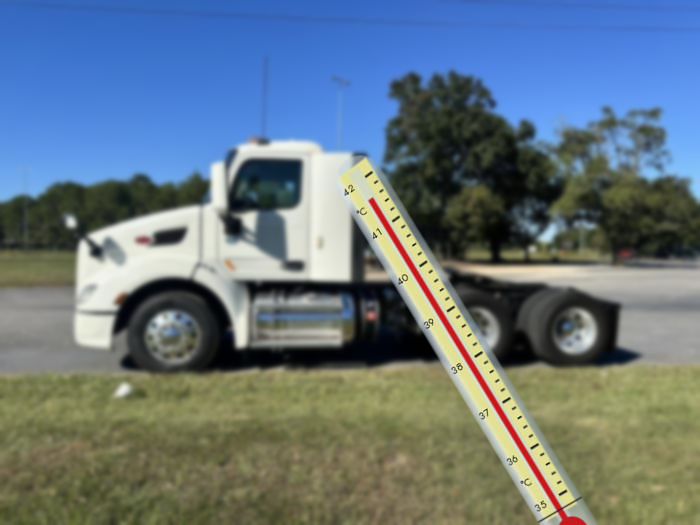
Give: 41.6 °C
